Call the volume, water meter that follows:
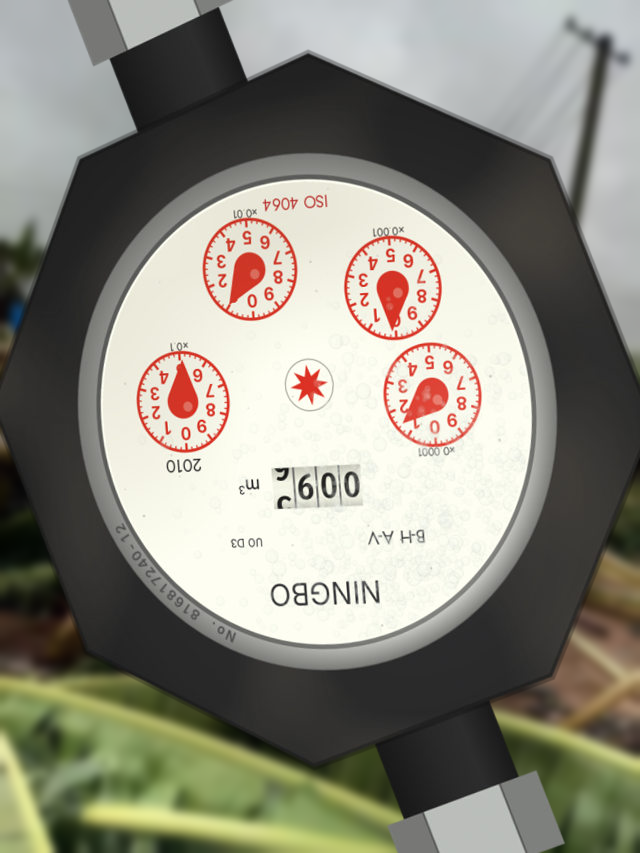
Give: 95.5101 m³
